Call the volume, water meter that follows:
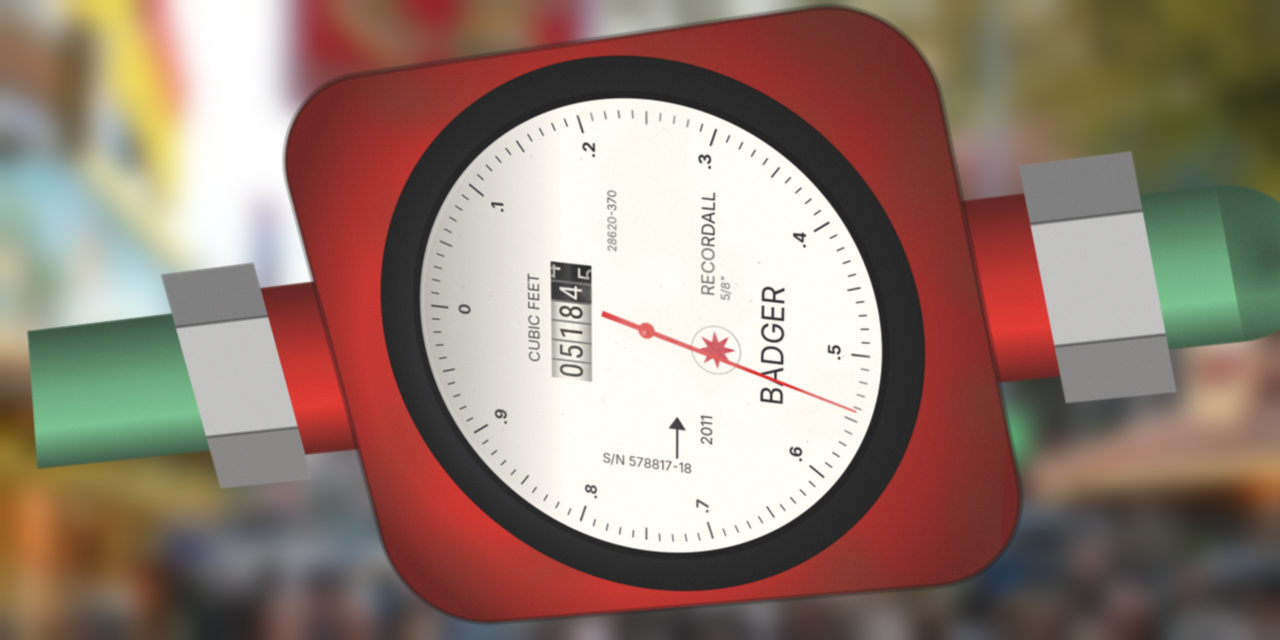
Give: 51844.54 ft³
